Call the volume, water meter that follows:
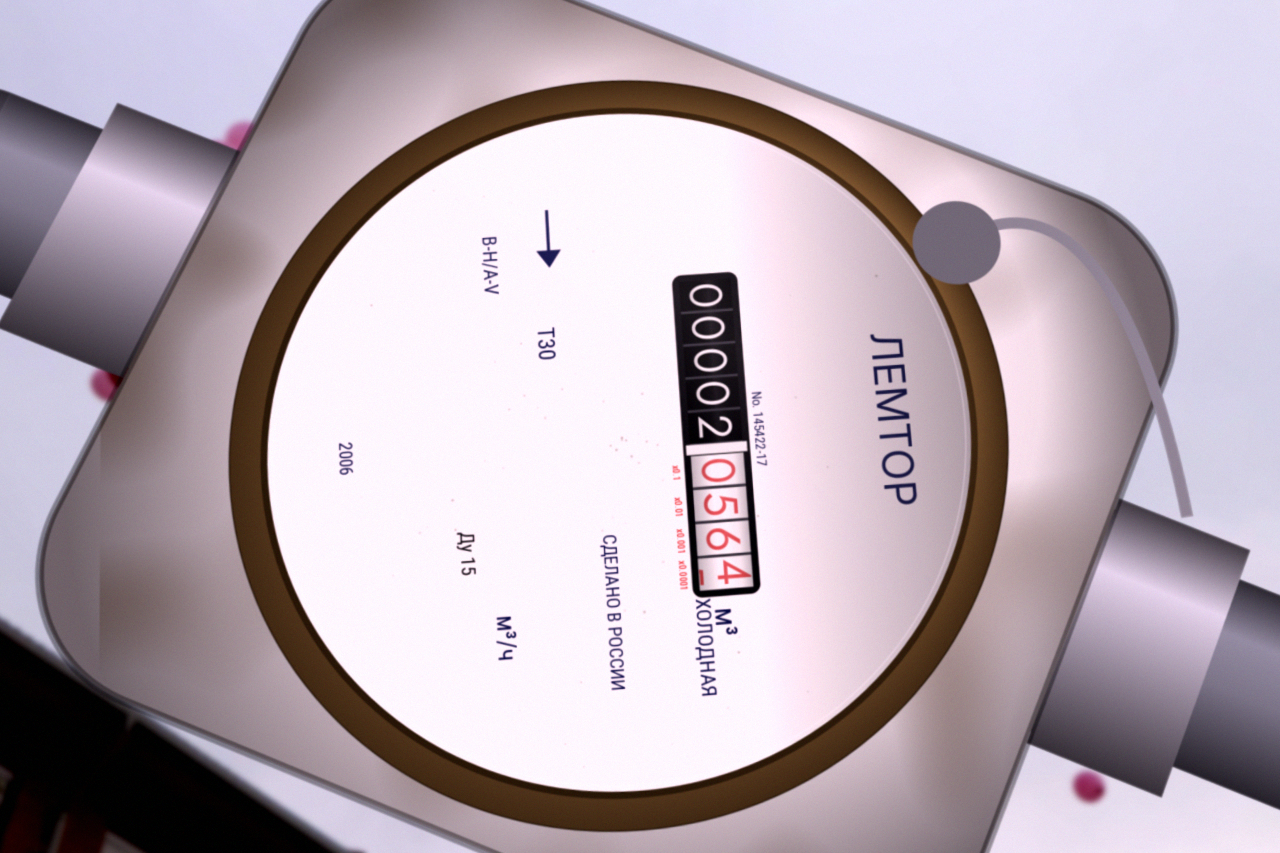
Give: 2.0564 m³
